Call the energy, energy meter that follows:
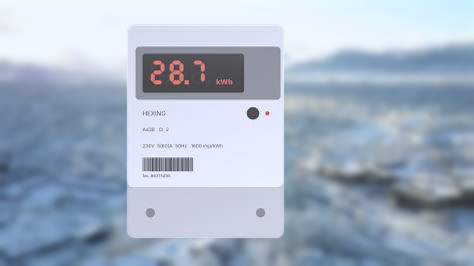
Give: 28.7 kWh
